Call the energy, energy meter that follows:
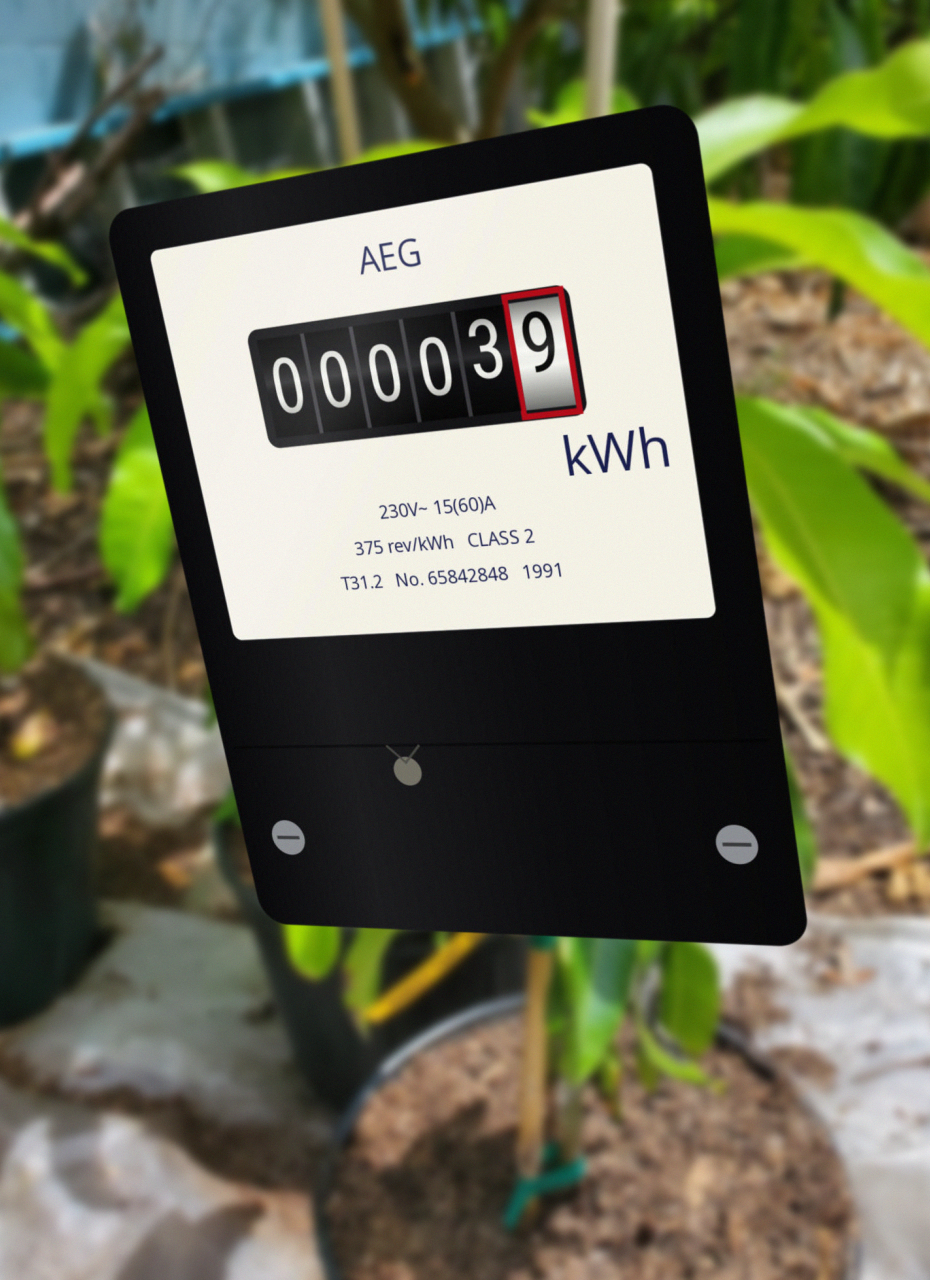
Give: 3.9 kWh
